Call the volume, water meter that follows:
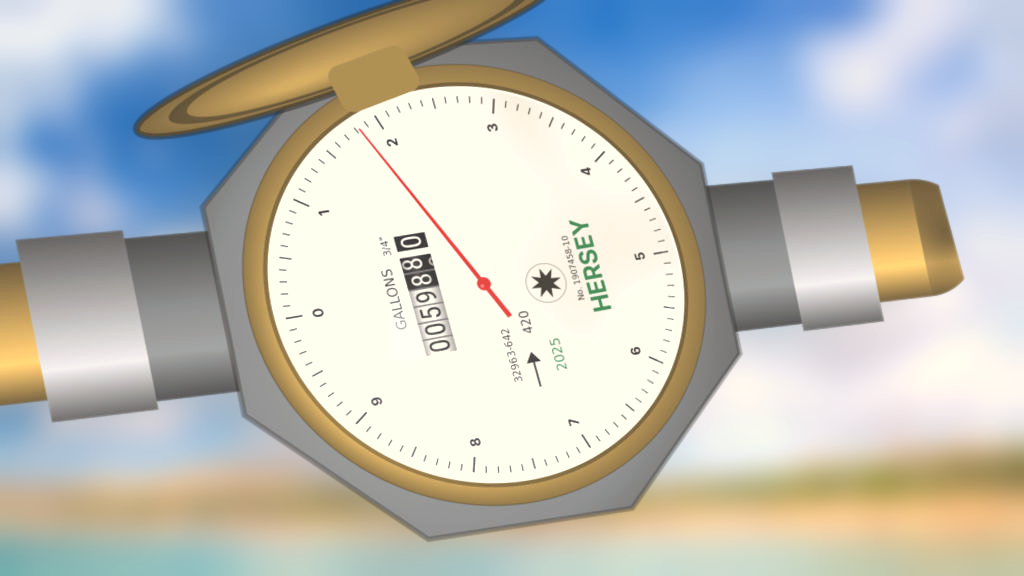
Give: 59881.8 gal
